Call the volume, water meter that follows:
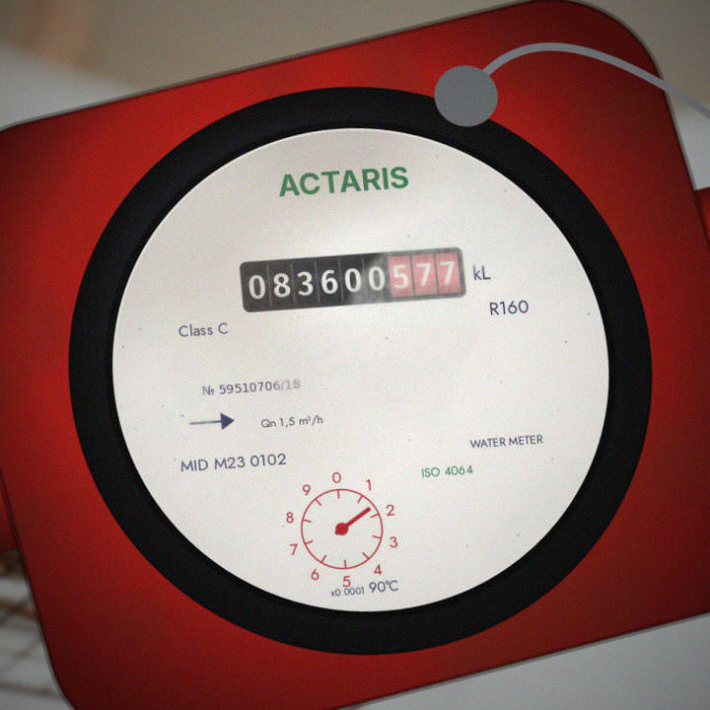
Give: 83600.5771 kL
